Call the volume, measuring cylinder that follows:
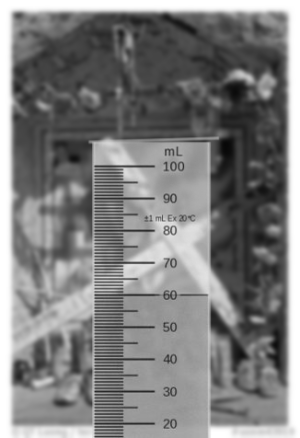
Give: 60 mL
